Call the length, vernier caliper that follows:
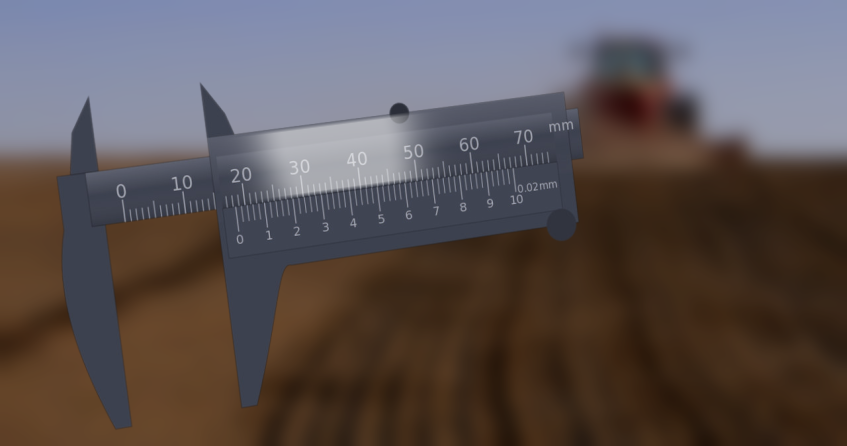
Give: 18.4 mm
